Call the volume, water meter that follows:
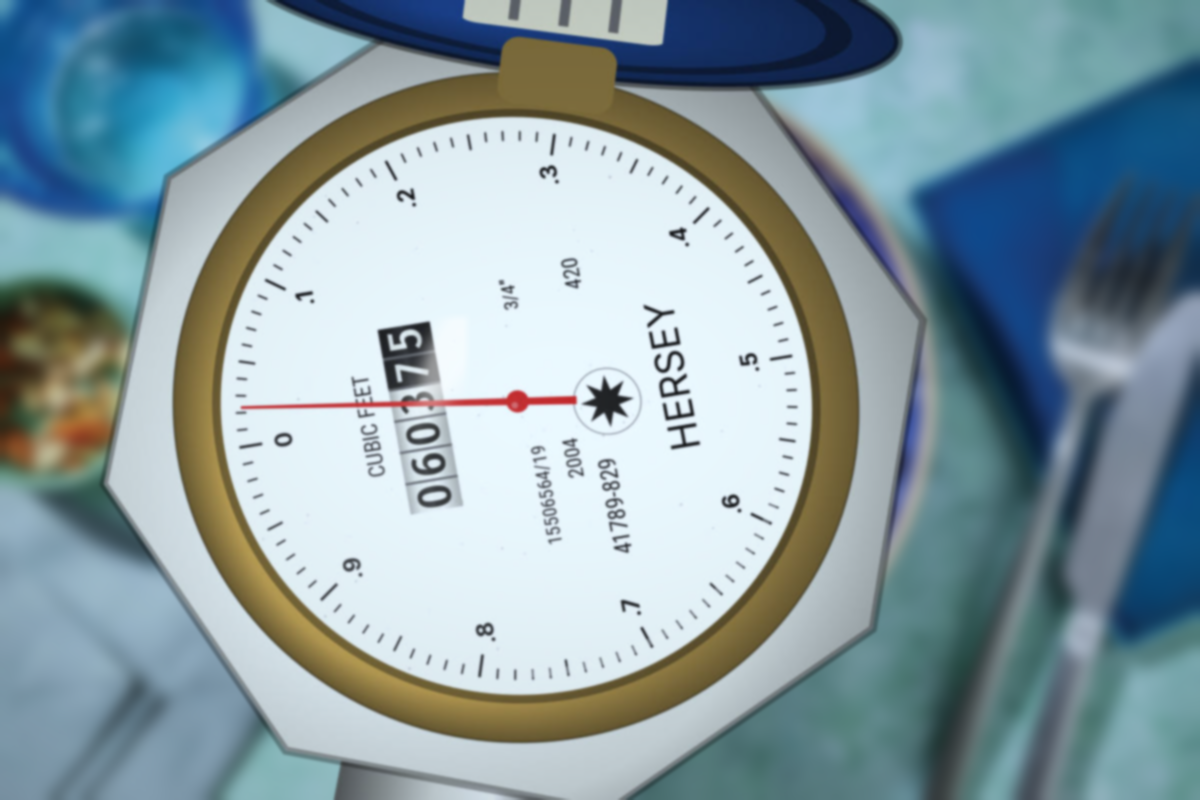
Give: 60375.02 ft³
